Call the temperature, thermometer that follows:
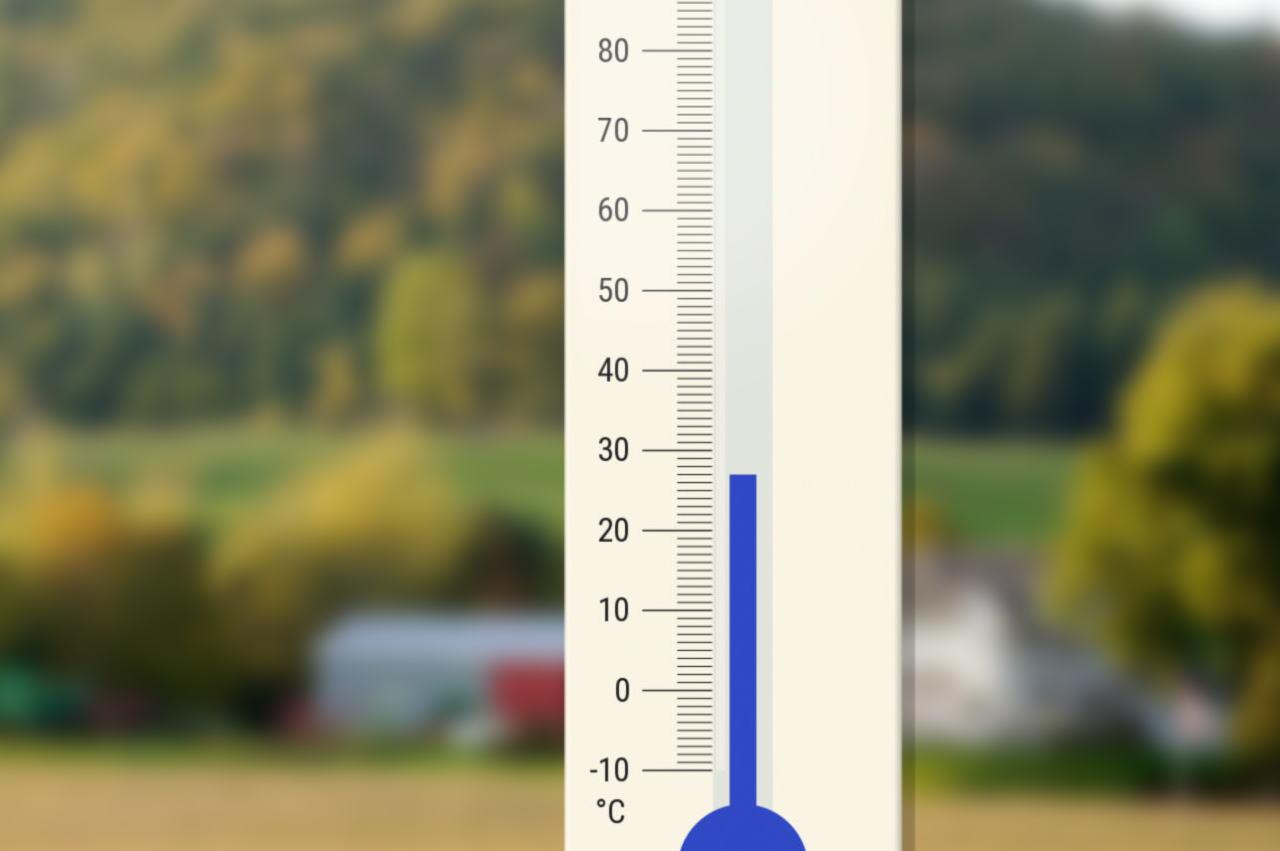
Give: 27 °C
